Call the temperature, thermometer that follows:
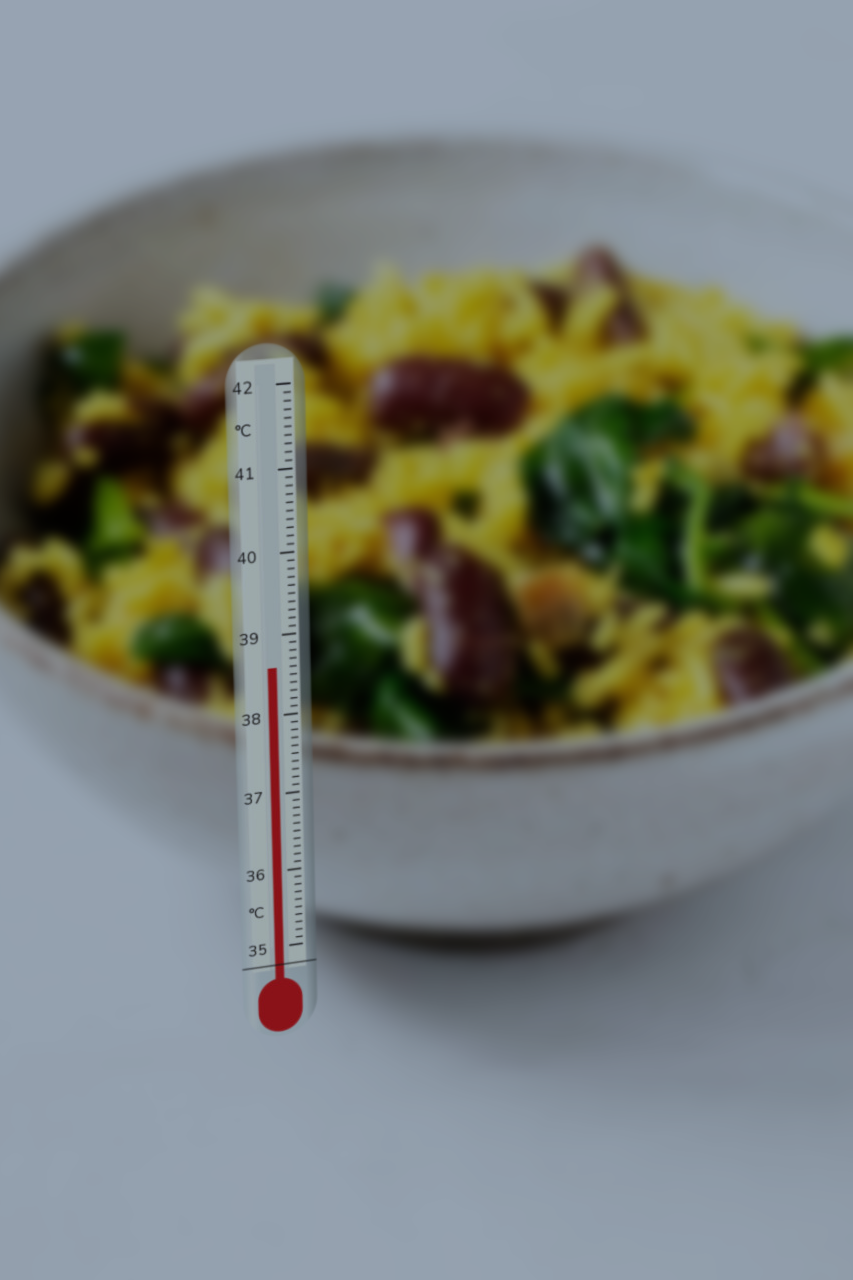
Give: 38.6 °C
